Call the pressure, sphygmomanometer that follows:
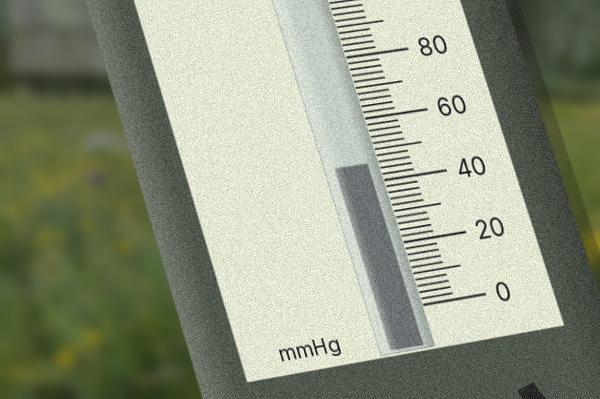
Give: 46 mmHg
